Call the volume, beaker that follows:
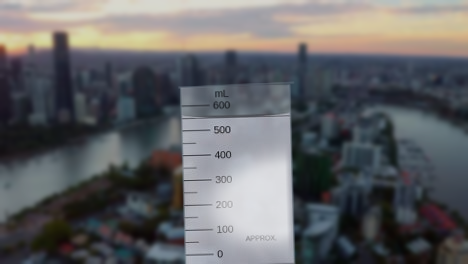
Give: 550 mL
